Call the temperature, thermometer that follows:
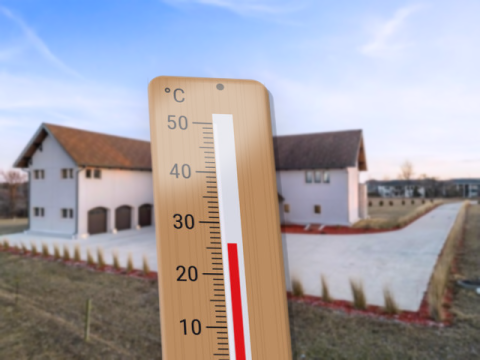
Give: 26 °C
